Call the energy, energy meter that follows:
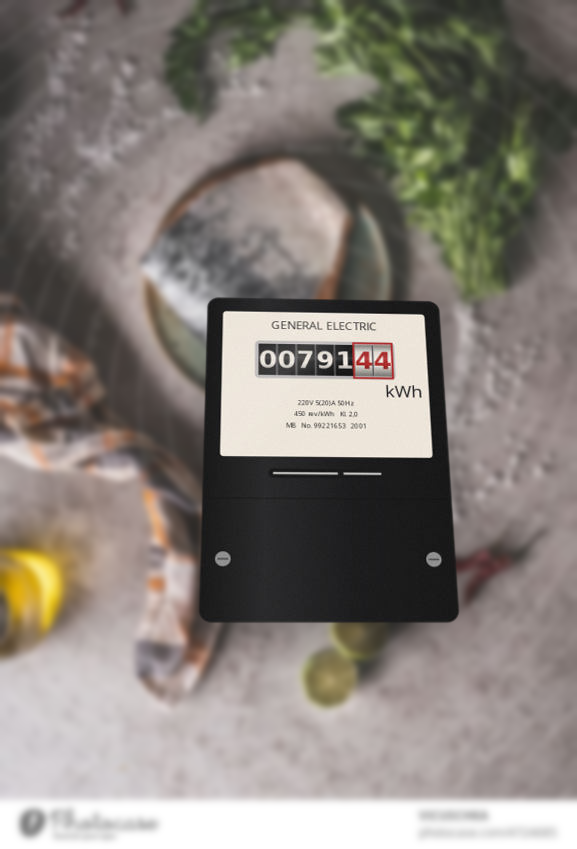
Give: 791.44 kWh
